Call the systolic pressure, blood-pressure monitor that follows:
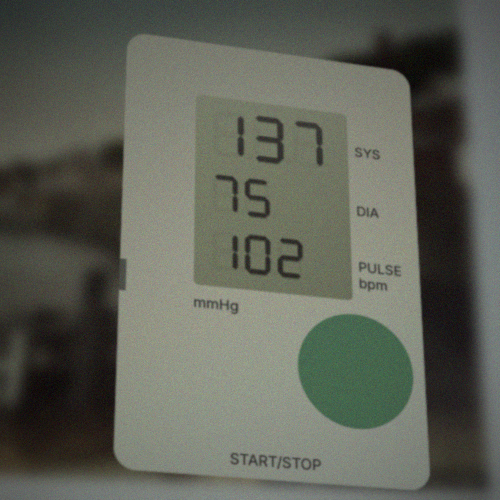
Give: 137 mmHg
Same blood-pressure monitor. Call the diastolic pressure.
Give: 75 mmHg
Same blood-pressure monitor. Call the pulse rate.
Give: 102 bpm
